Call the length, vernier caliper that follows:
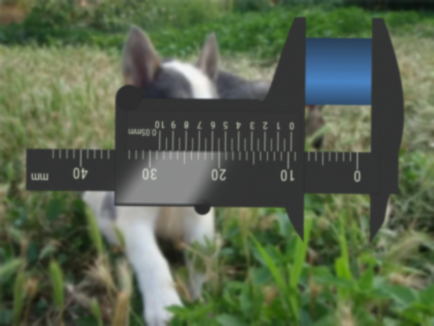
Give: 9.6 mm
